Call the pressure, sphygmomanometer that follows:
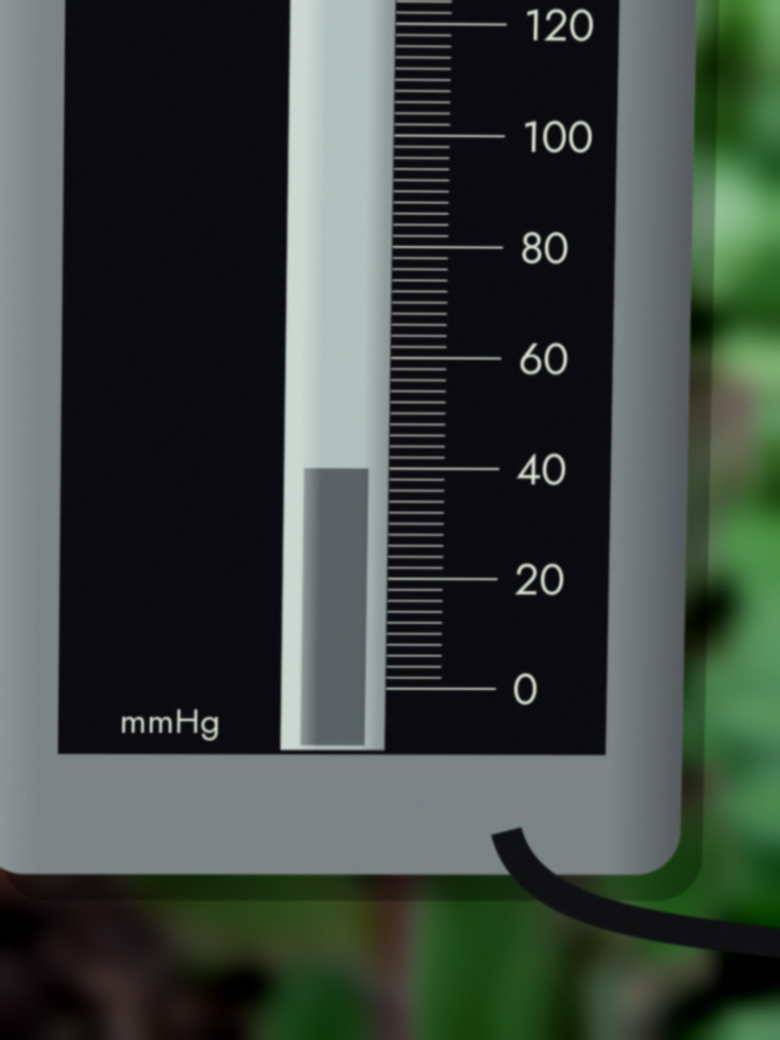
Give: 40 mmHg
